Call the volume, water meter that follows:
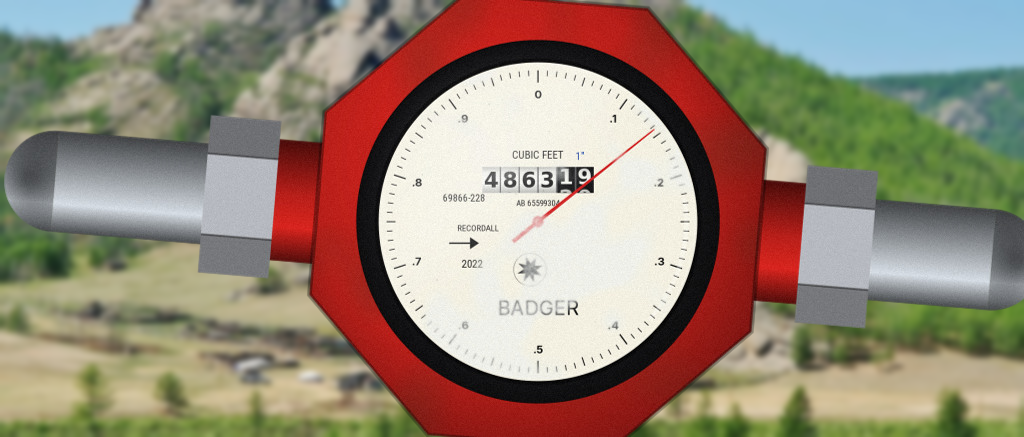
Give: 486319.14 ft³
